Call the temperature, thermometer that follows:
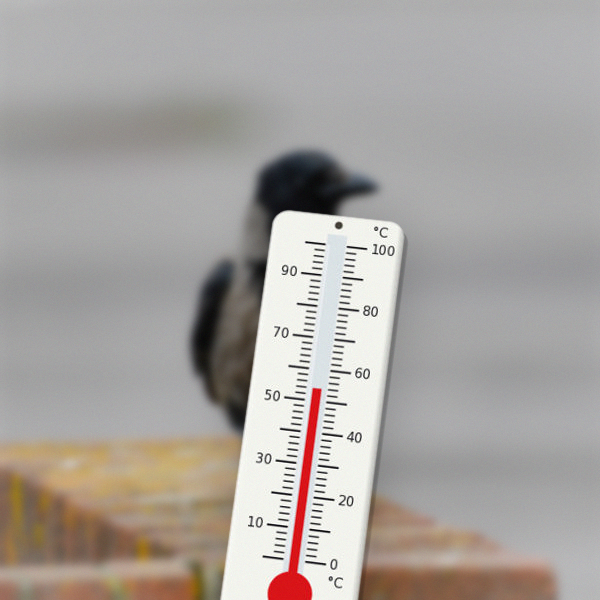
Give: 54 °C
